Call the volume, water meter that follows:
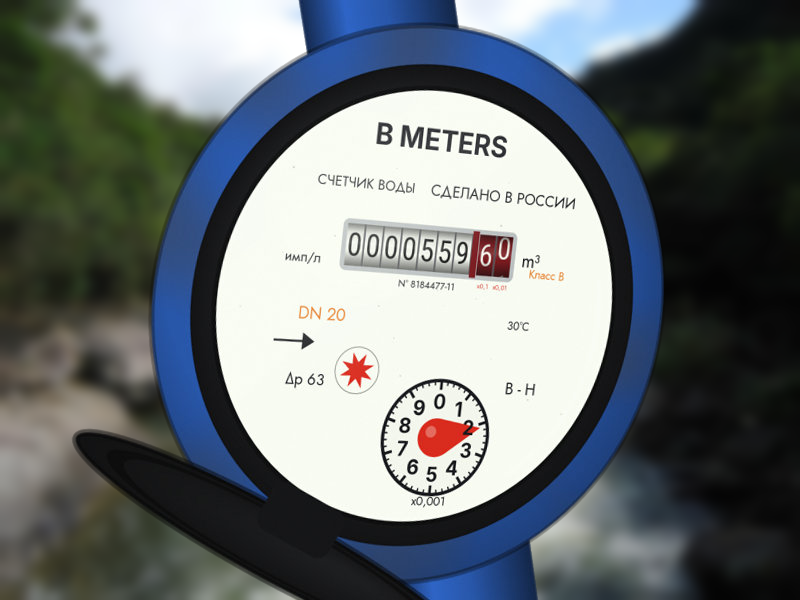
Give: 559.602 m³
